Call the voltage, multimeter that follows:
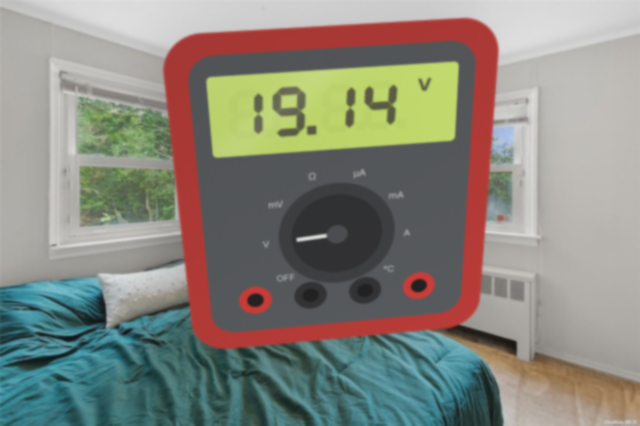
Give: 19.14 V
